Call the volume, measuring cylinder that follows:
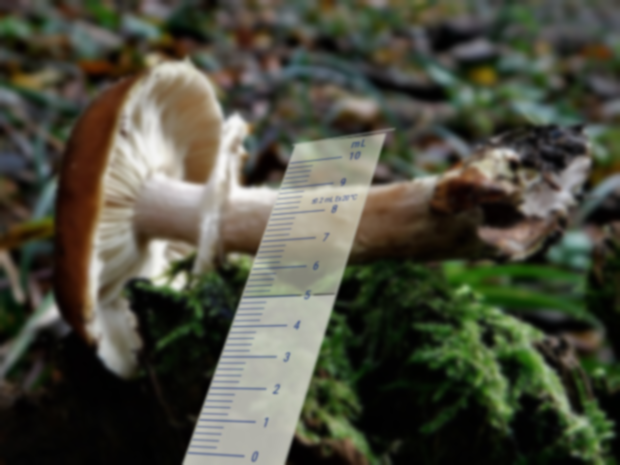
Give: 5 mL
